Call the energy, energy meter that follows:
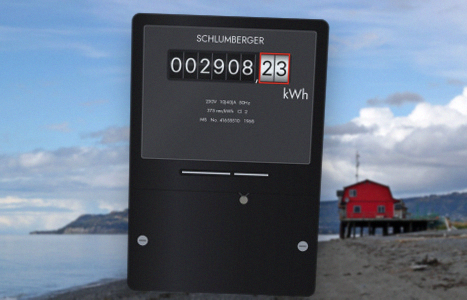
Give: 2908.23 kWh
